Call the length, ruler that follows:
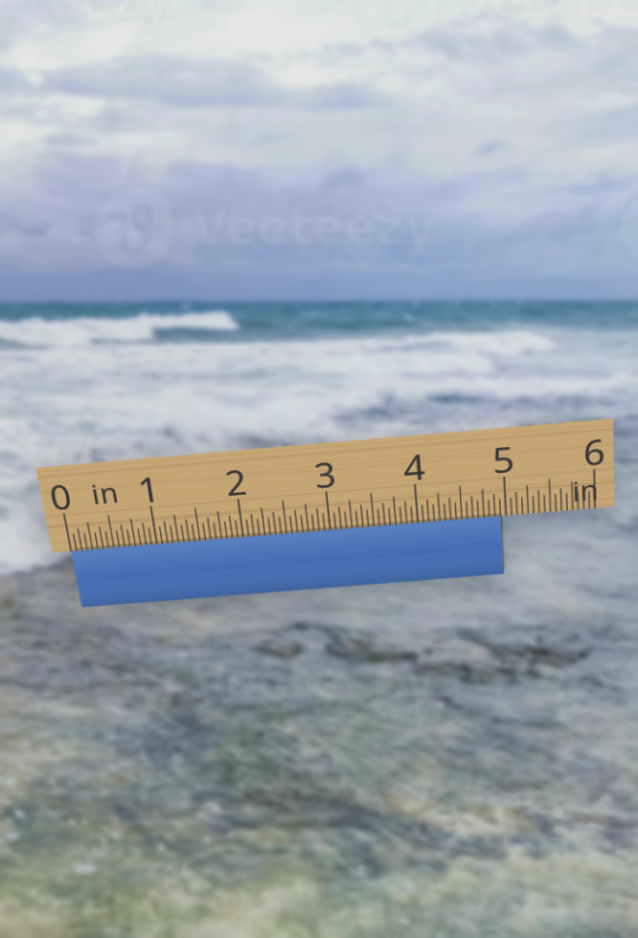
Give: 4.9375 in
